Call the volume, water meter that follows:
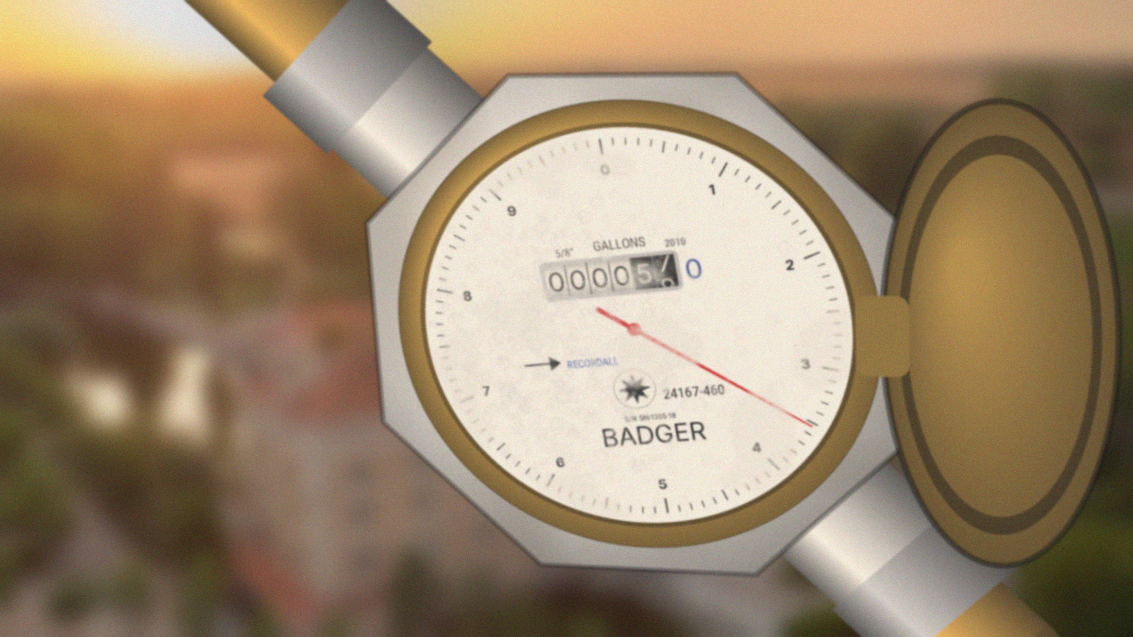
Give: 573.5 gal
